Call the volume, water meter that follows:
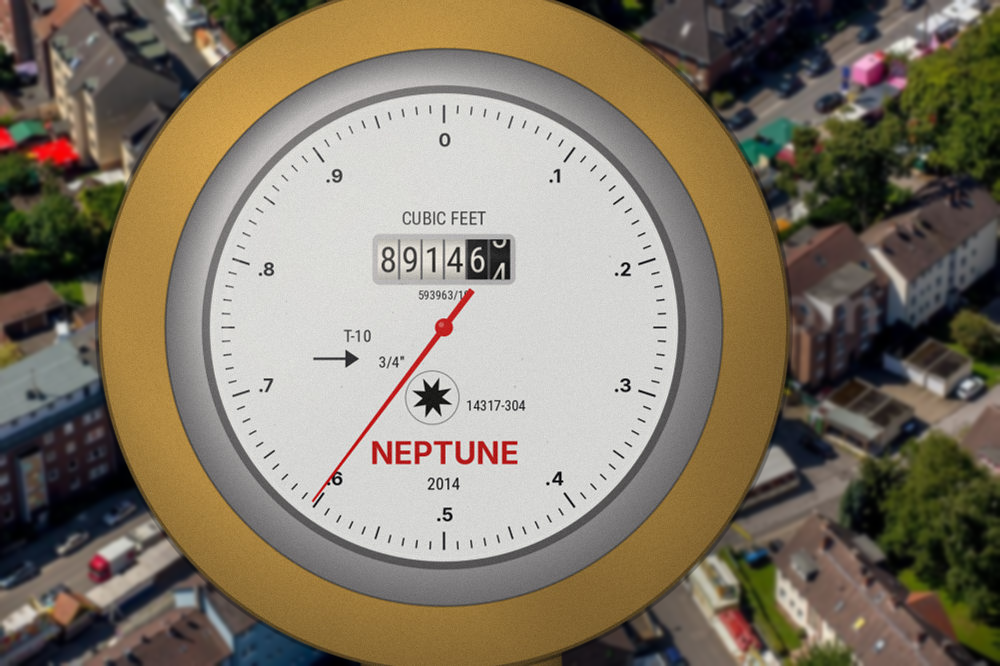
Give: 891463.60 ft³
